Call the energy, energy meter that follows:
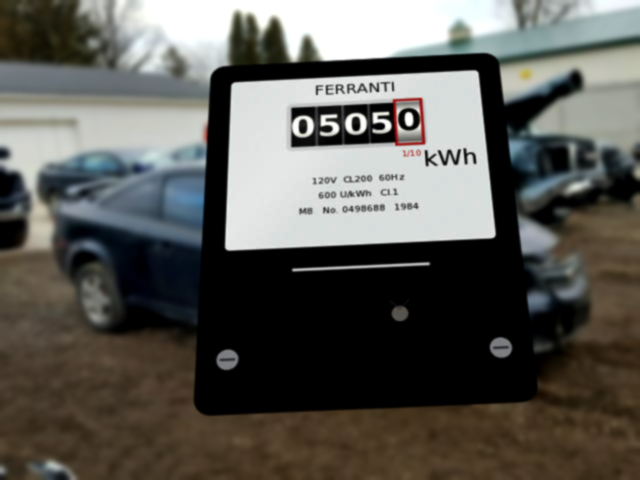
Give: 505.0 kWh
